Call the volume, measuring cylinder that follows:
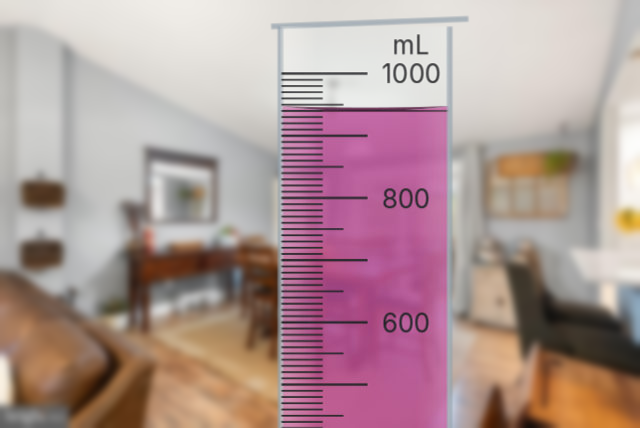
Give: 940 mL
